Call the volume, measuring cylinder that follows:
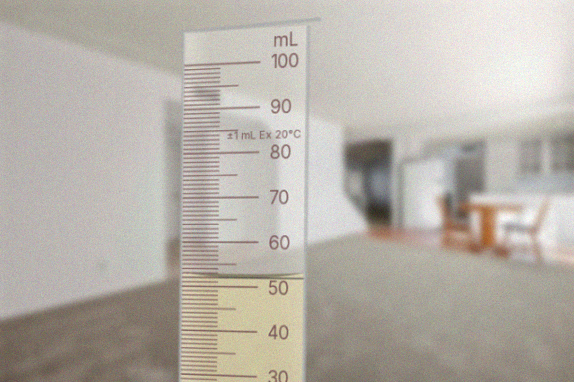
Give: 52 mL
